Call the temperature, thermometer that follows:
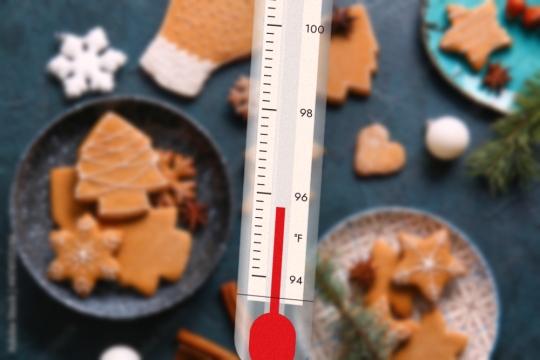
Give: 95.7 °F
